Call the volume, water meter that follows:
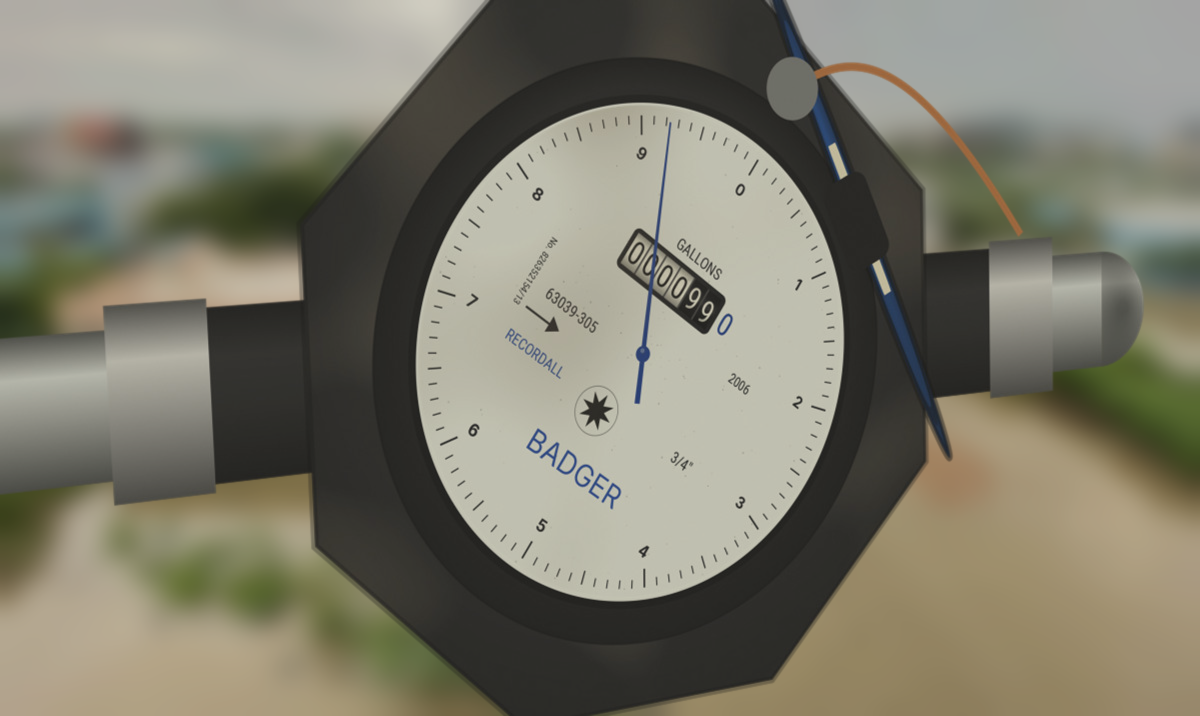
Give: 989.2 gal
